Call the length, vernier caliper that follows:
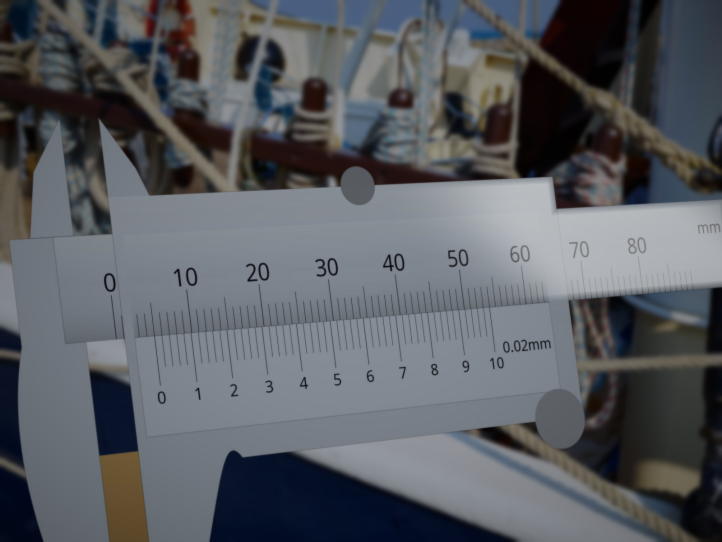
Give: 5.0 mm
